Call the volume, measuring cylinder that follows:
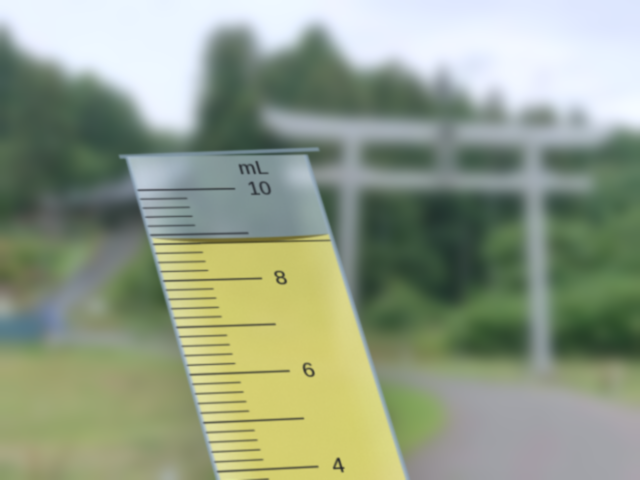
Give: 8.8 mL
